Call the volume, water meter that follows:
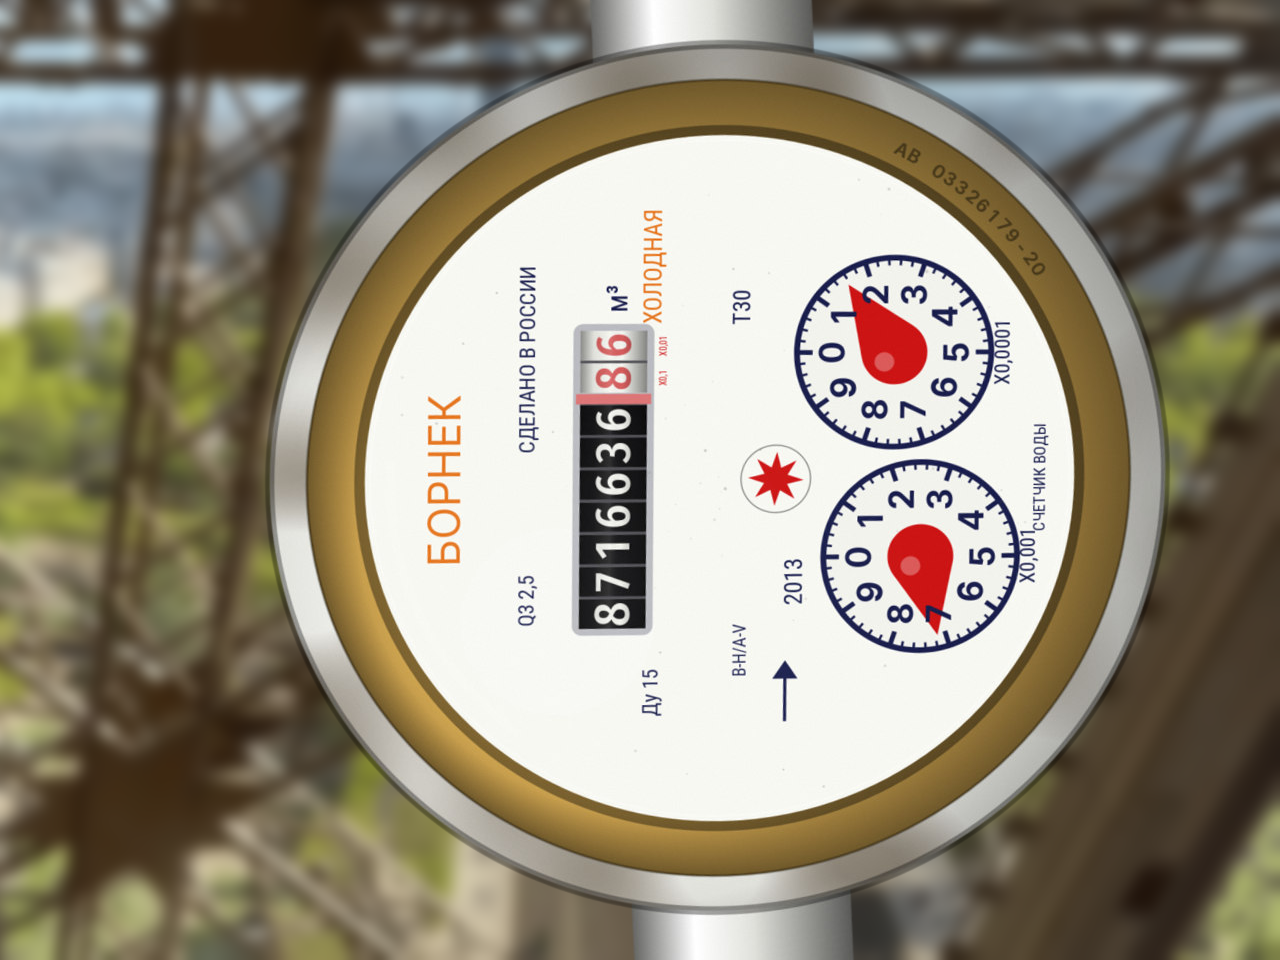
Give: 8716636.8671 m³
